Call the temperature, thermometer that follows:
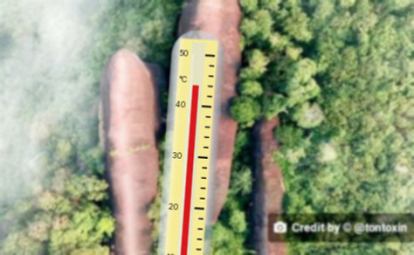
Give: 44 °C
